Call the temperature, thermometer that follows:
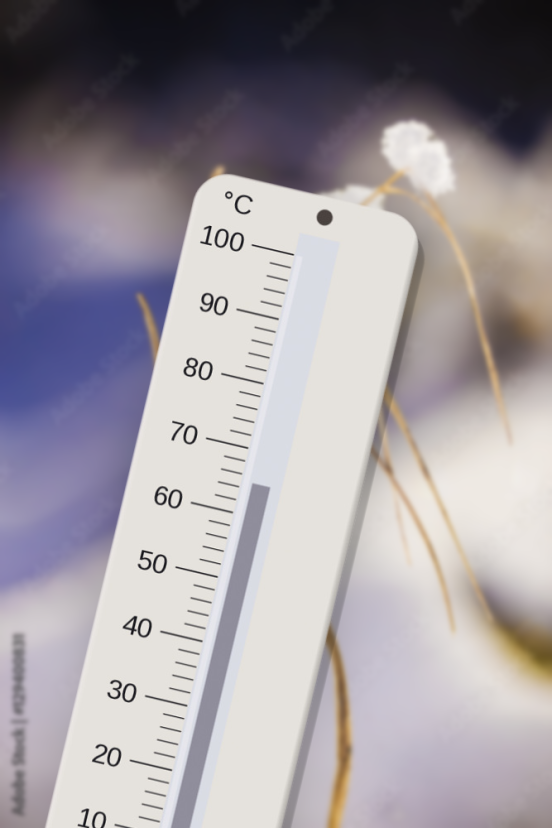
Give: 65 °C
